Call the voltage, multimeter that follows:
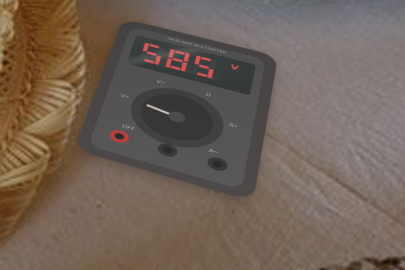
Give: 585 V
